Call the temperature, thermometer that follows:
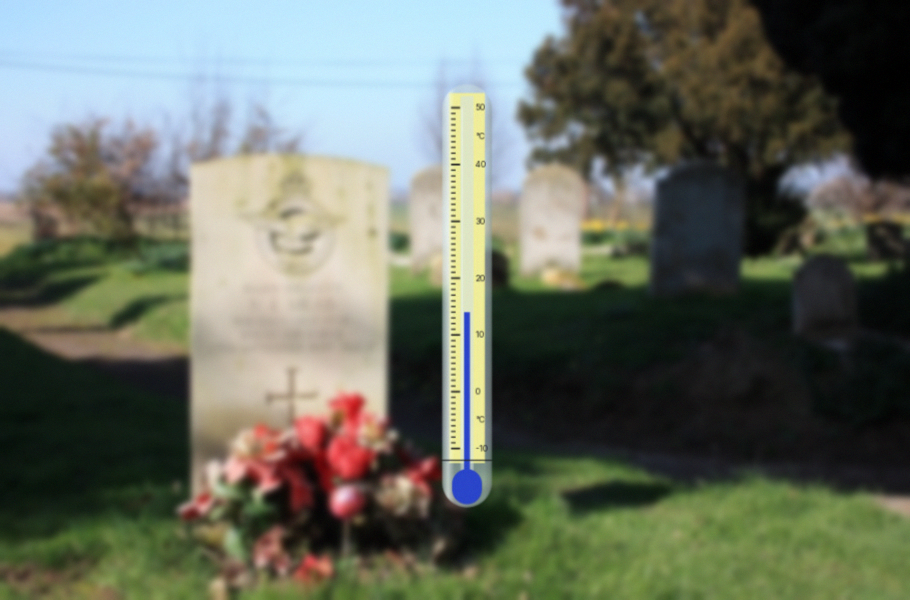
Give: 14 °C
